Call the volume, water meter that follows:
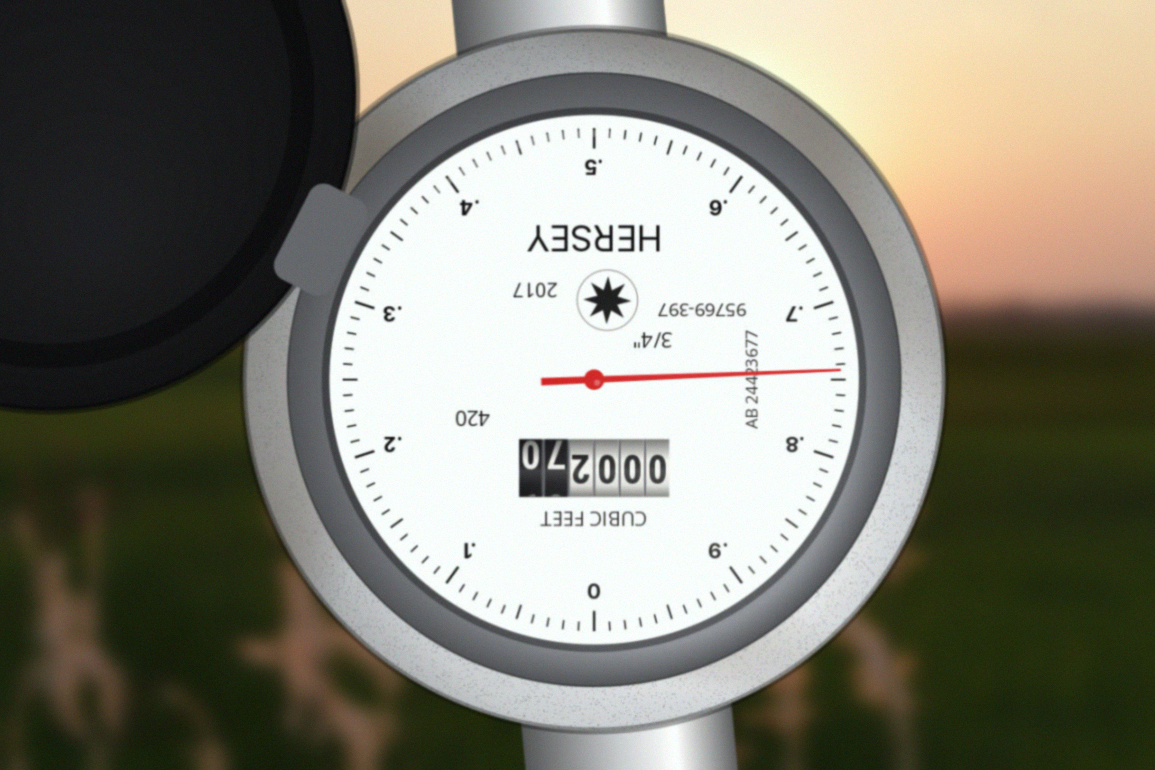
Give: 269.74 ft³
